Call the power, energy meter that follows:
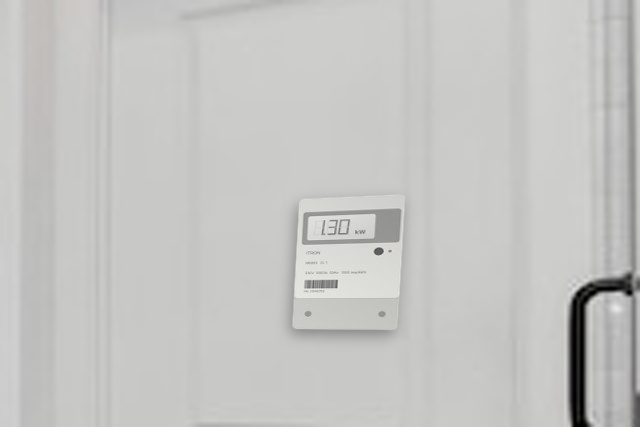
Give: 1.30 kW
